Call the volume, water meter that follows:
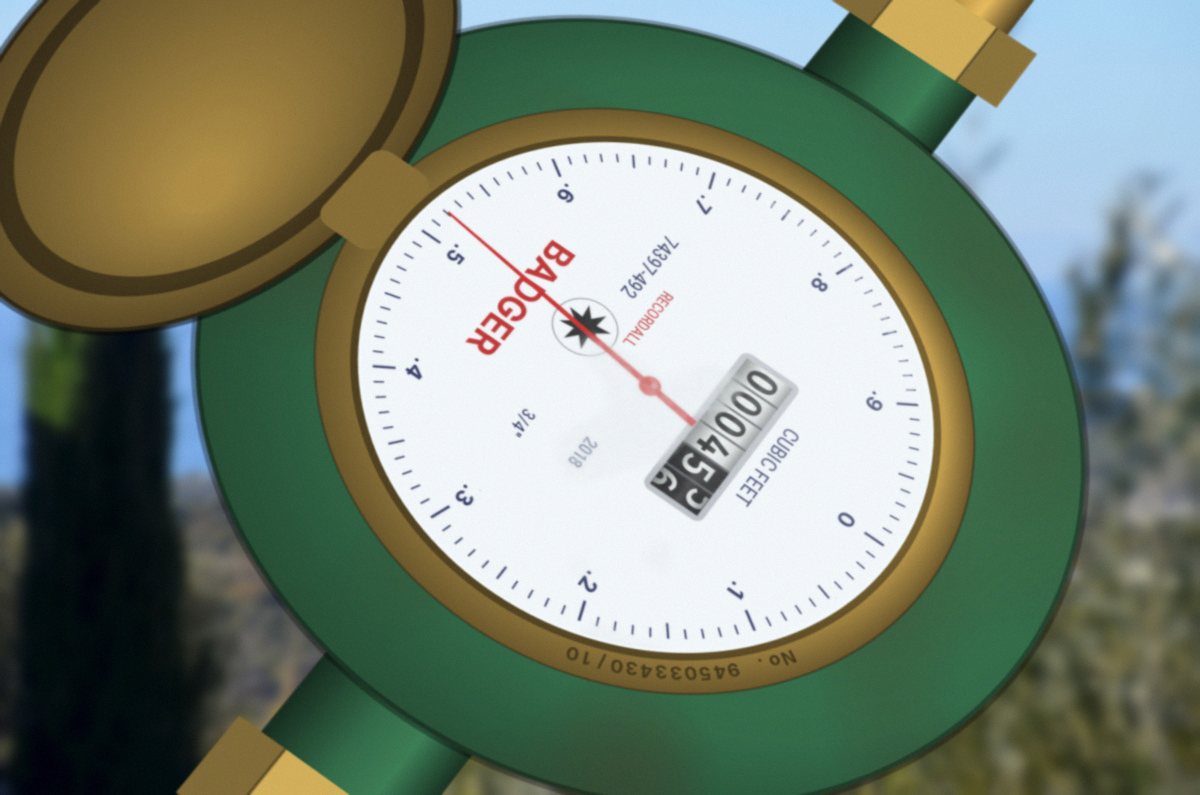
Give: 455.52 ft³
